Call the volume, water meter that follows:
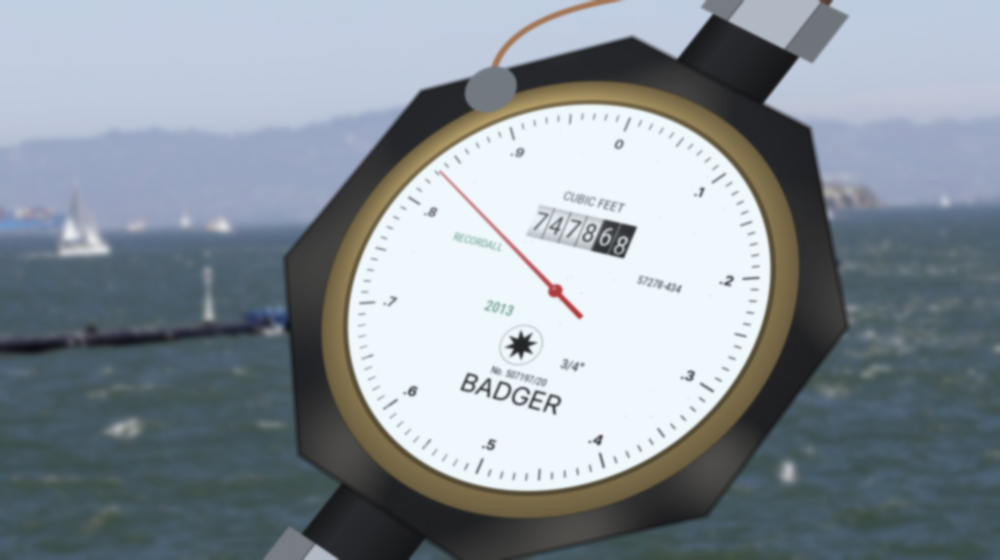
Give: 747867.83 ft³
